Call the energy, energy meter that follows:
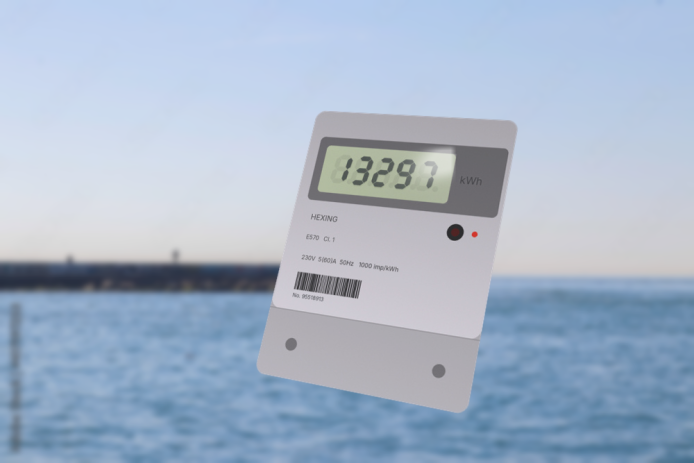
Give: 13297 kWh
